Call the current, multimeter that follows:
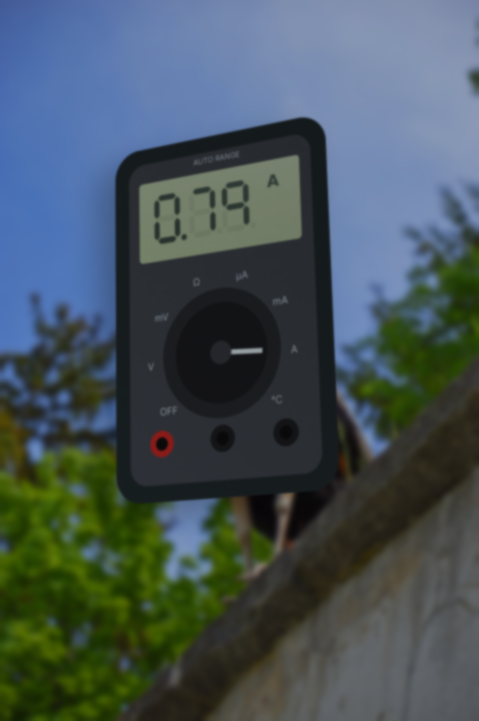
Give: 0.79 A
